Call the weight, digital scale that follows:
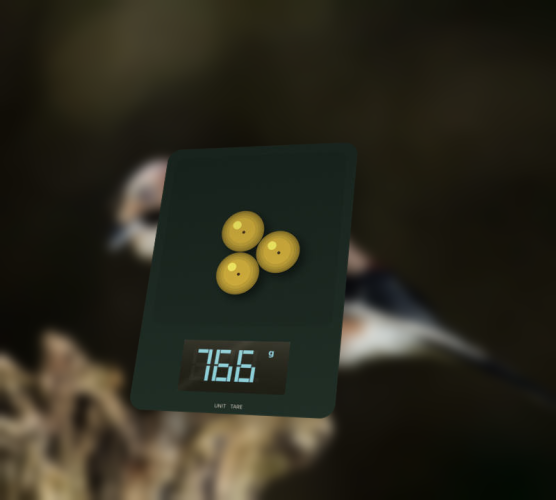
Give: 766 g
